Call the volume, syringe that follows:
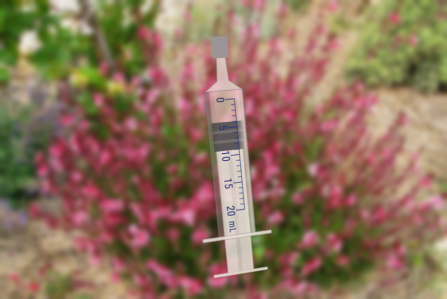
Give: 4 mL
